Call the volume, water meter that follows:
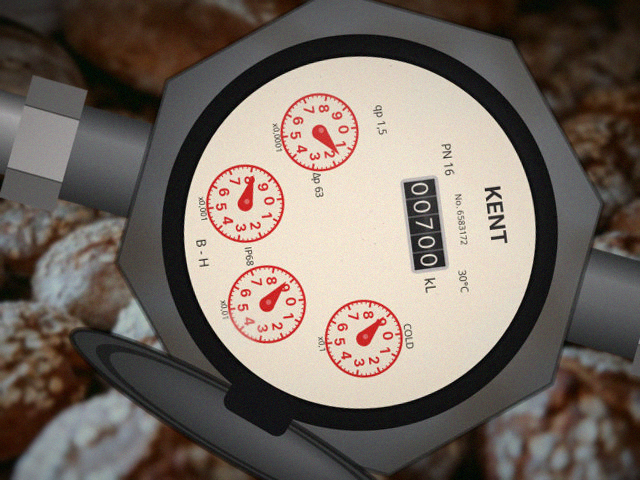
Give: 700.8881 kL
